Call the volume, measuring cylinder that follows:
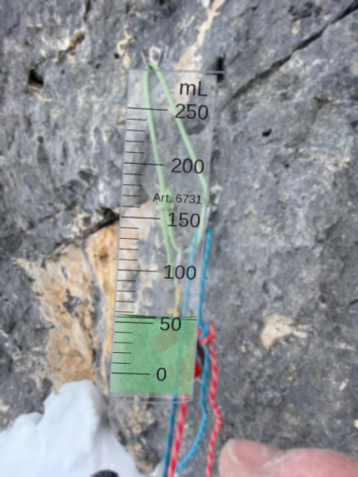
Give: 55 mL
